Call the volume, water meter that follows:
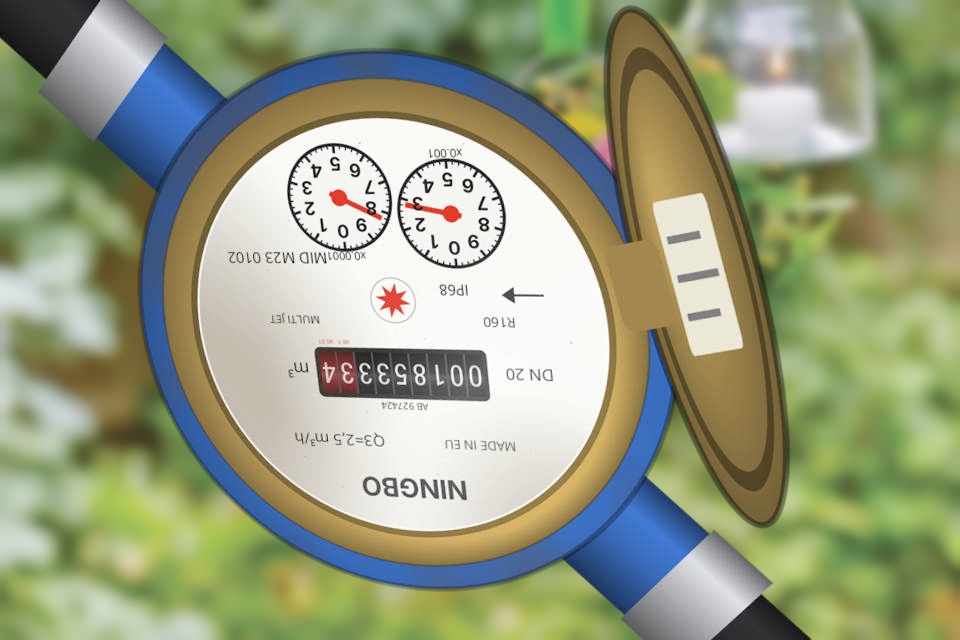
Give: 18533.3428 m³
